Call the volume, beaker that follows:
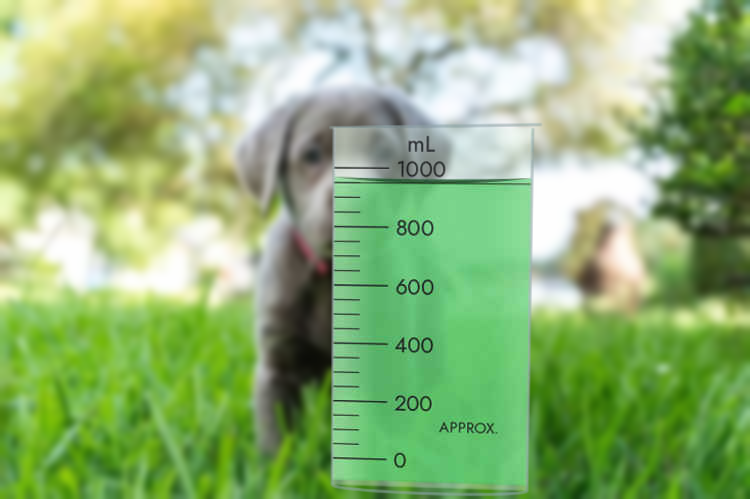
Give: 950 mL
